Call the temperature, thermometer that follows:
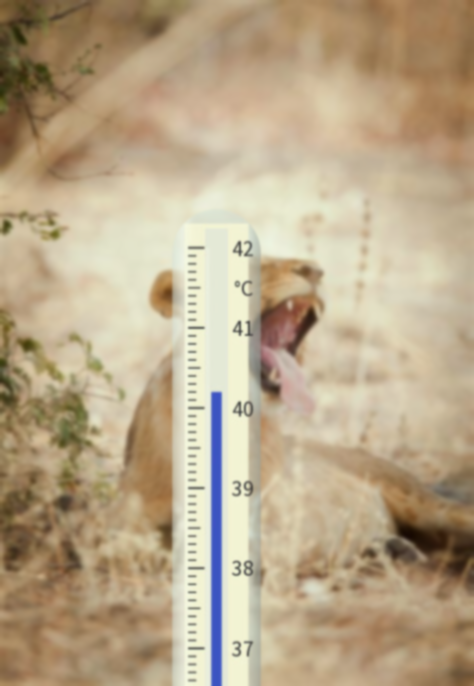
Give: 40.2 °C
